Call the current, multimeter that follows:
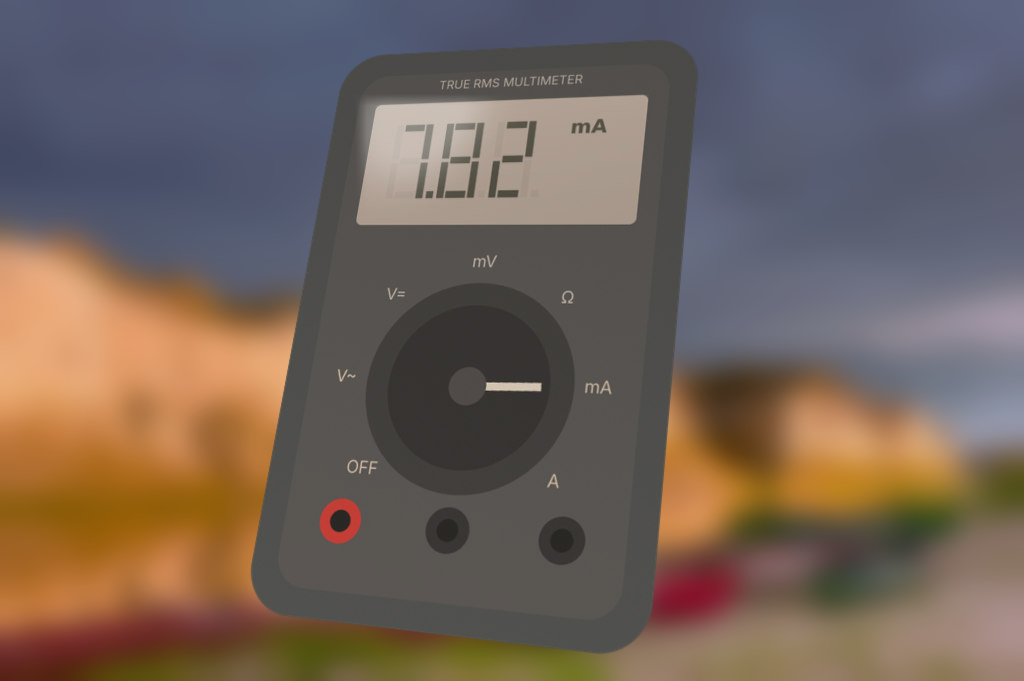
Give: 7.82 mA
